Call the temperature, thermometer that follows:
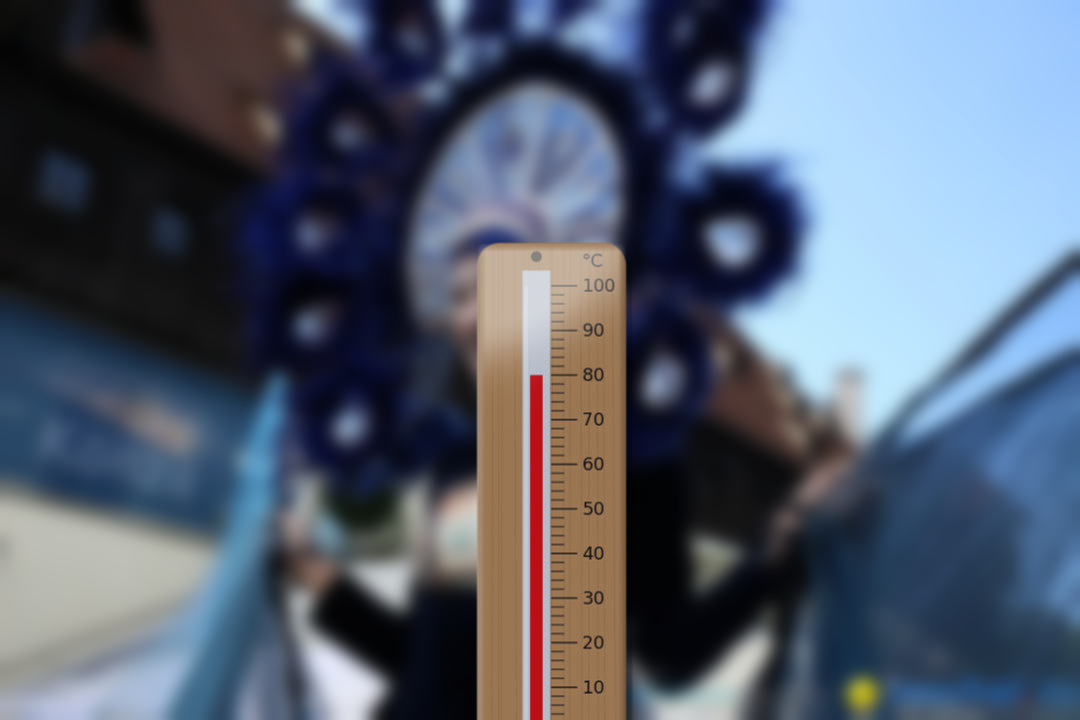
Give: 80 °C
